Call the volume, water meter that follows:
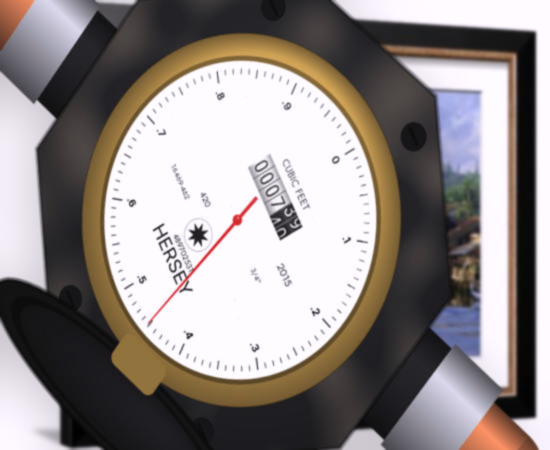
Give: 739.45 ft³
